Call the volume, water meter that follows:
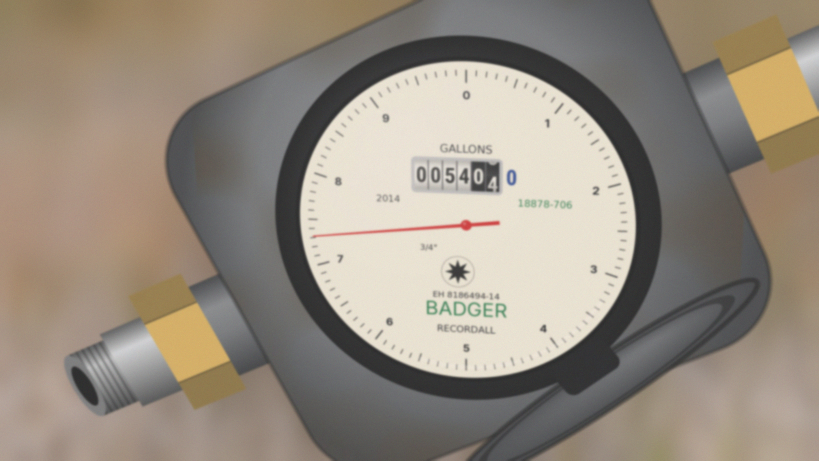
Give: 54037.3 gal
